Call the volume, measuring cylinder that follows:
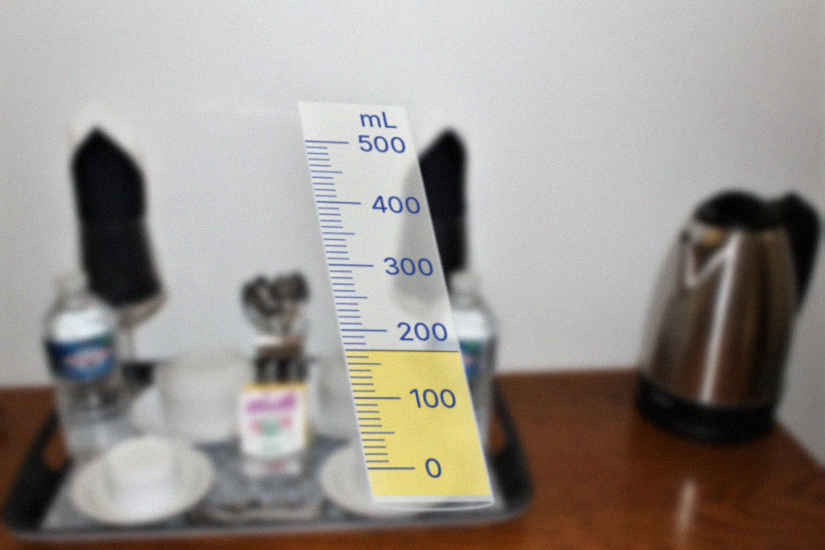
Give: 170 mL
